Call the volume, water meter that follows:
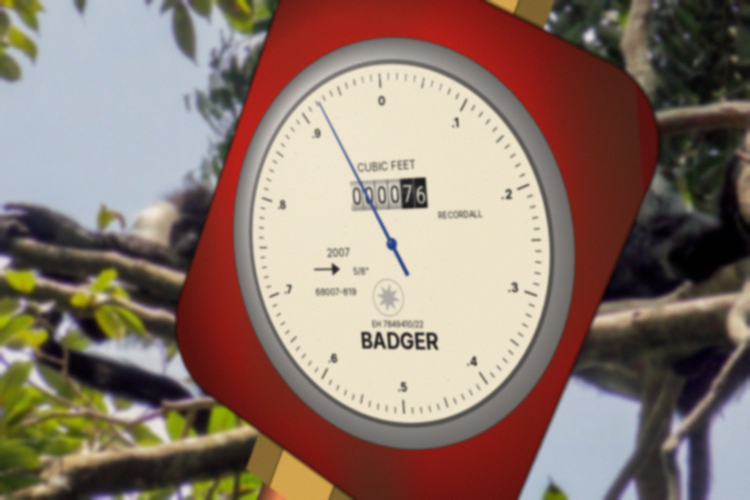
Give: 75.92 ft³
